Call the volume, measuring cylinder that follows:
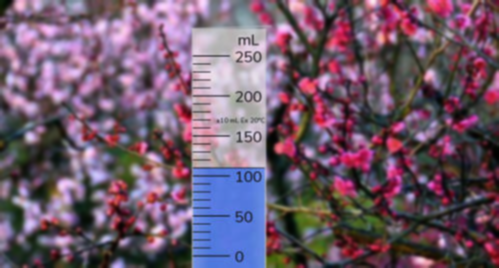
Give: 110 mL
